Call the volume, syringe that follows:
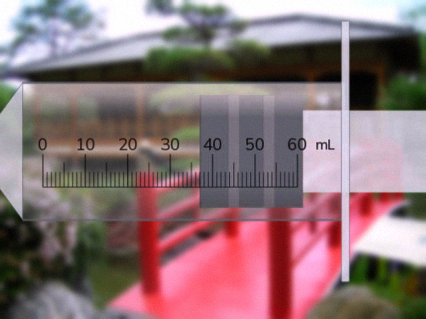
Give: 37 mL
